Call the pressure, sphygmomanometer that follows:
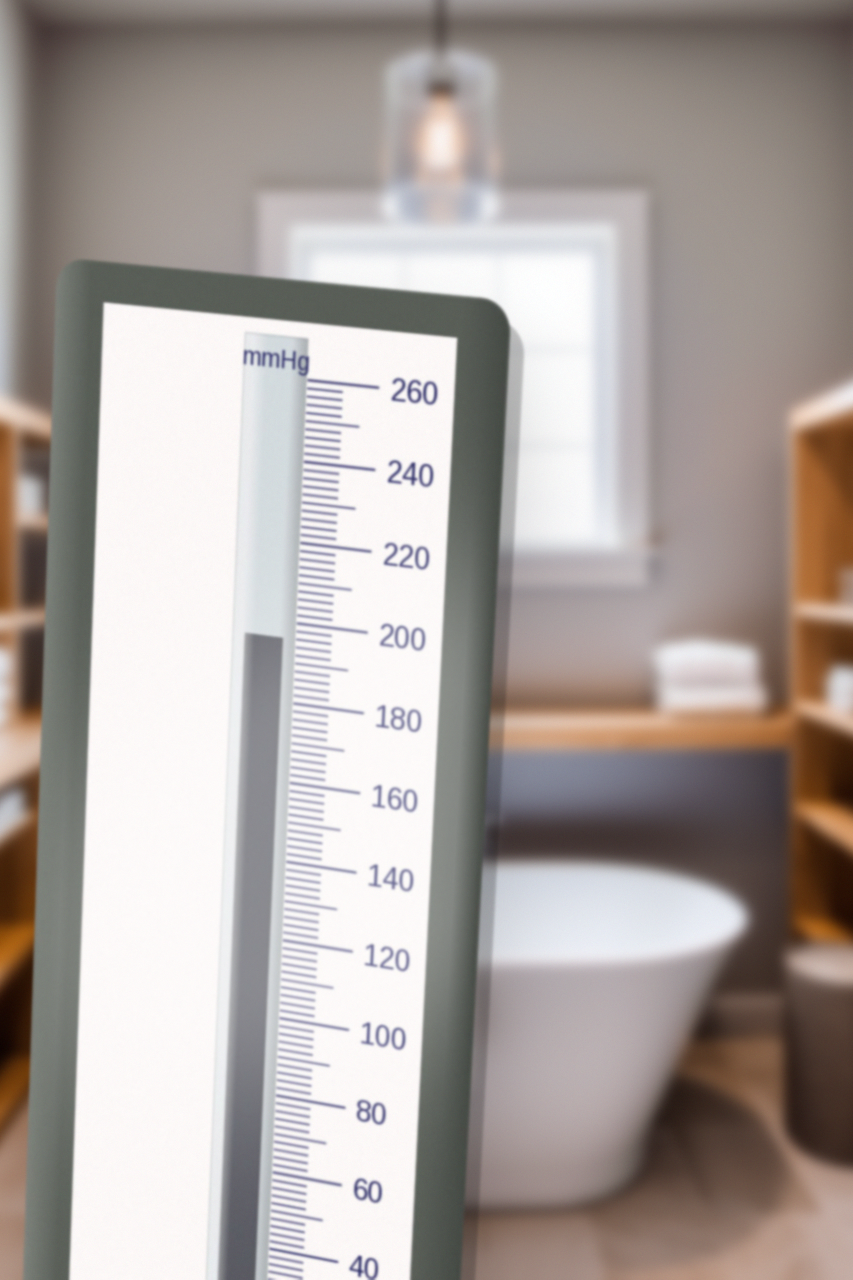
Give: 196 mmHg
